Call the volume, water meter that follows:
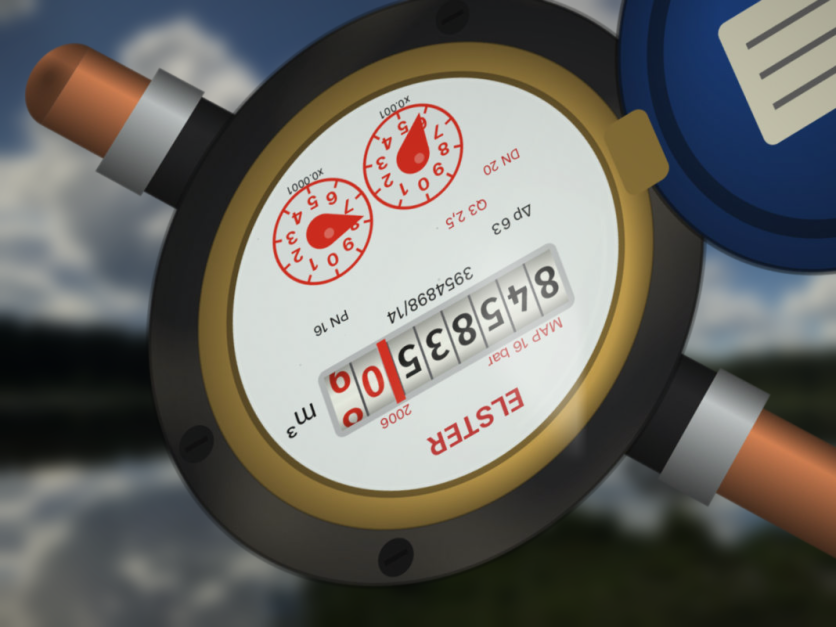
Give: 845835.0857 m³
